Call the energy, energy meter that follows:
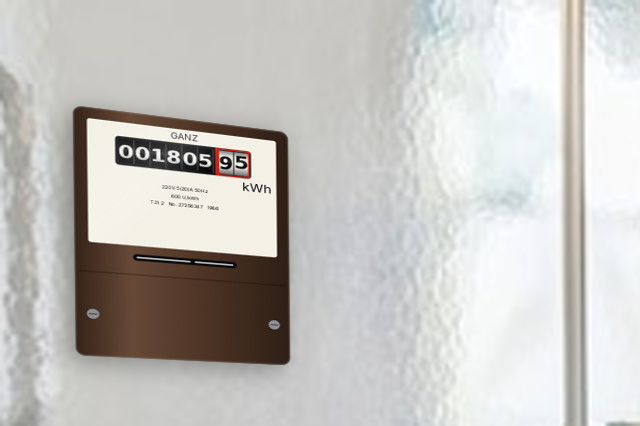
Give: 1805.95 kWh
